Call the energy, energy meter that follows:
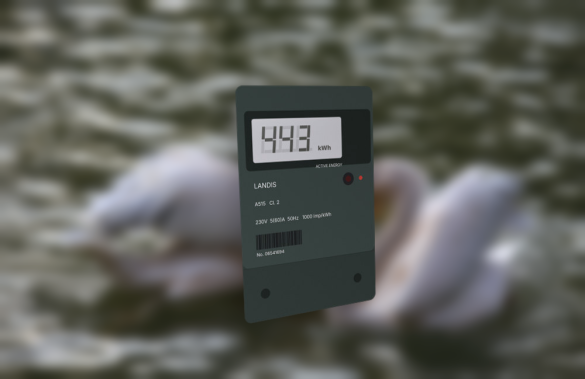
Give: 443 kWh
